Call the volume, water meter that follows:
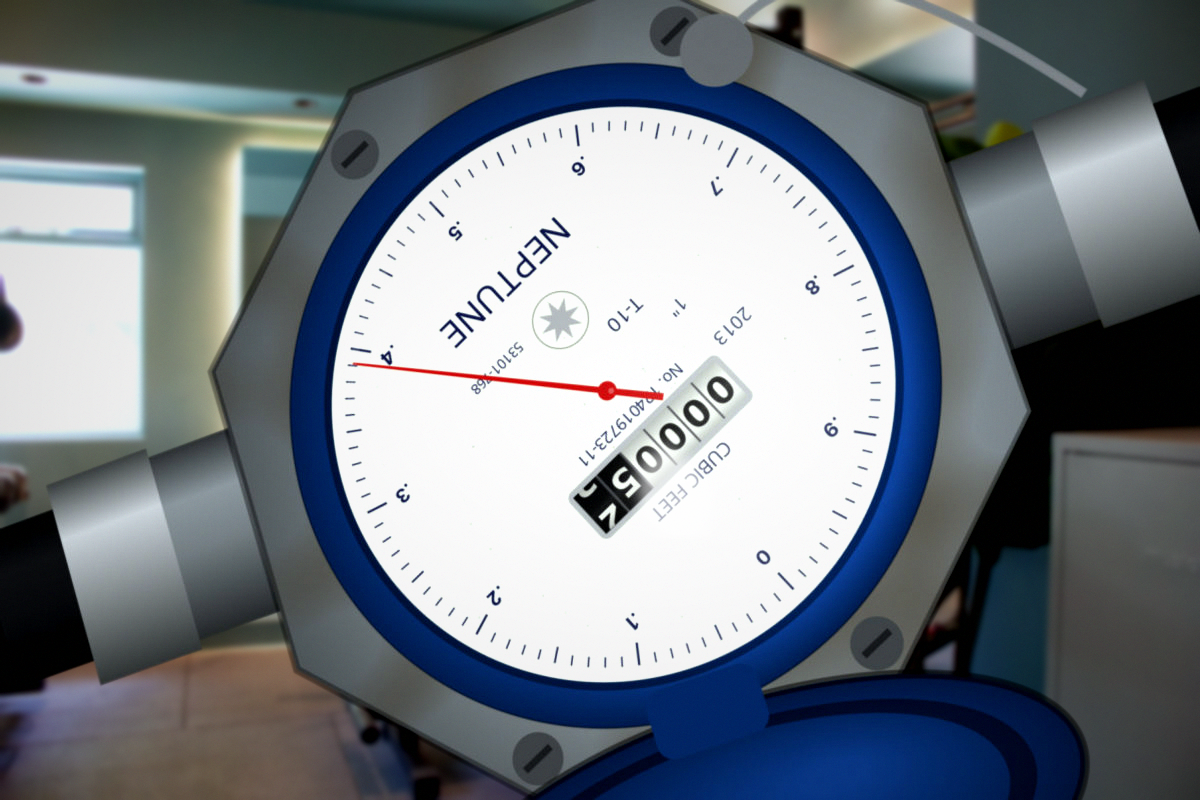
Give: 52.39 ft³
